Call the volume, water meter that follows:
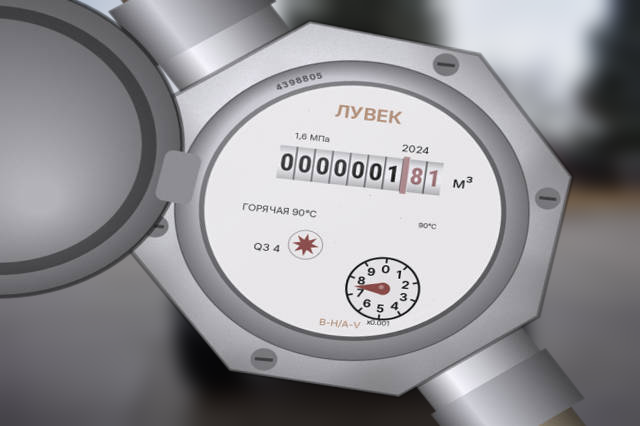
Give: 1.817 m³
